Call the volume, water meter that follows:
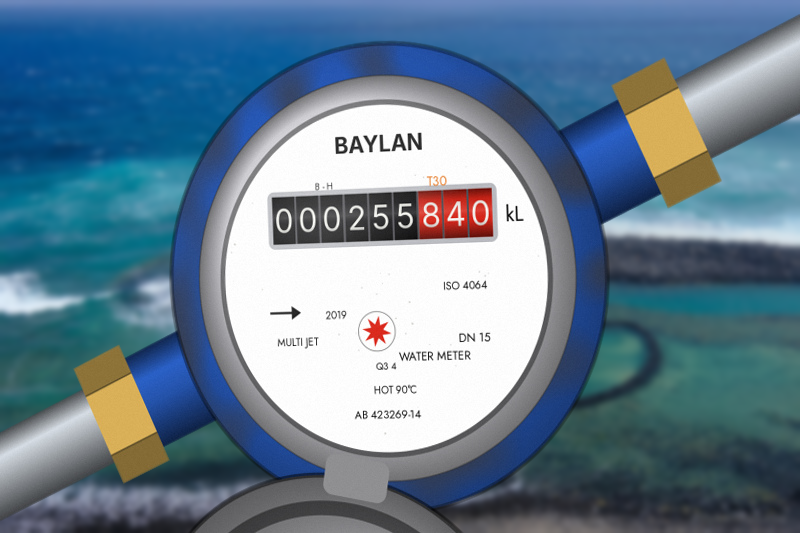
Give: 255.840 kL
